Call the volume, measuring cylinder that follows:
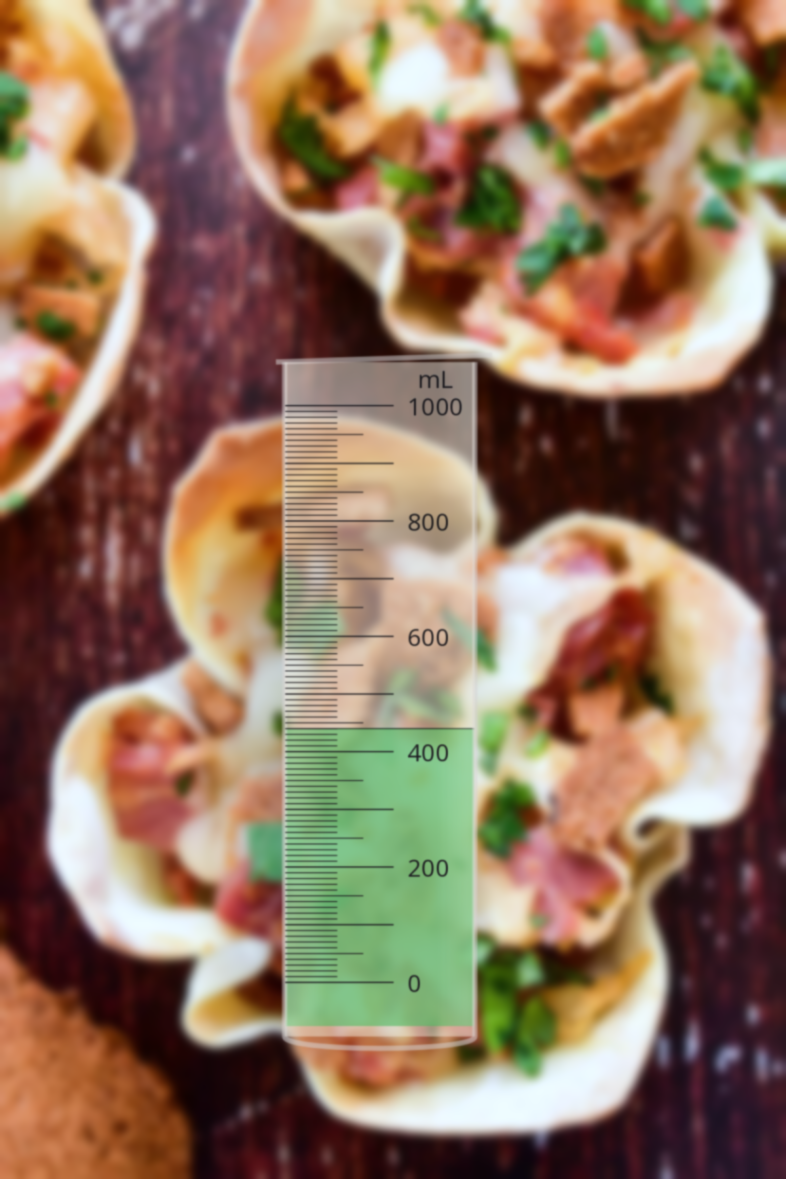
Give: 440 mL
